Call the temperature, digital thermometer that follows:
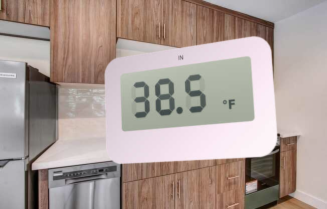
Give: 38.5 °F
